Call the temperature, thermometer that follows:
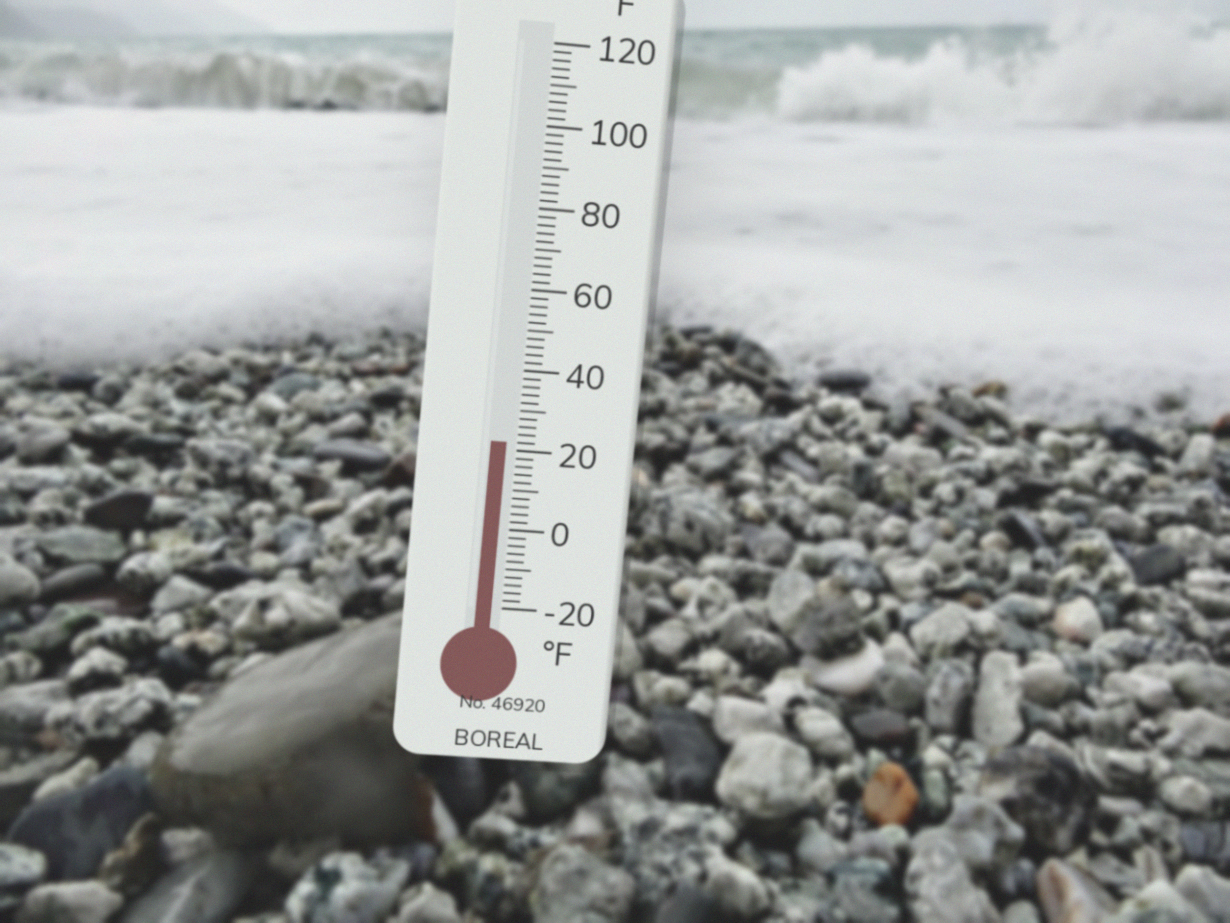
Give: 22 °F
